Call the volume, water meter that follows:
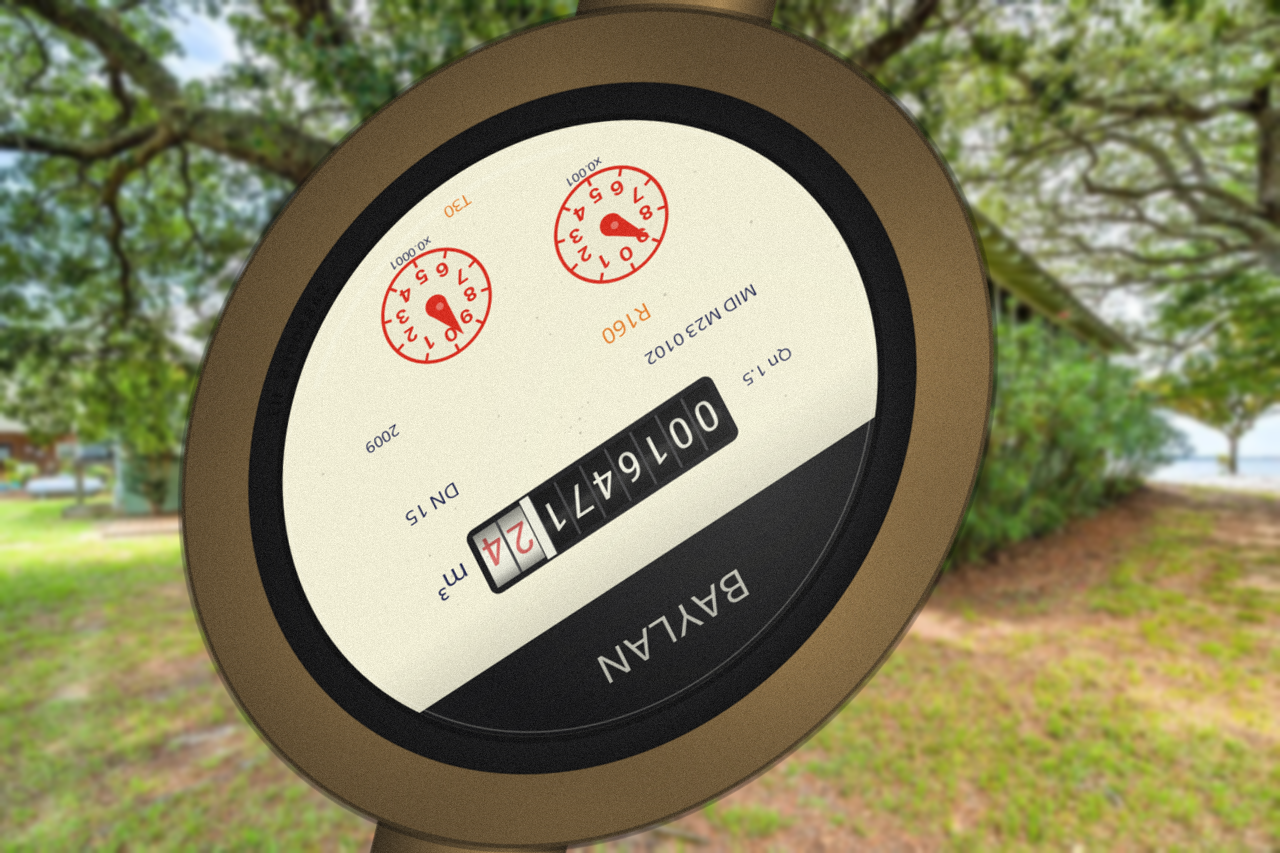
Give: 16471.2389 m³
